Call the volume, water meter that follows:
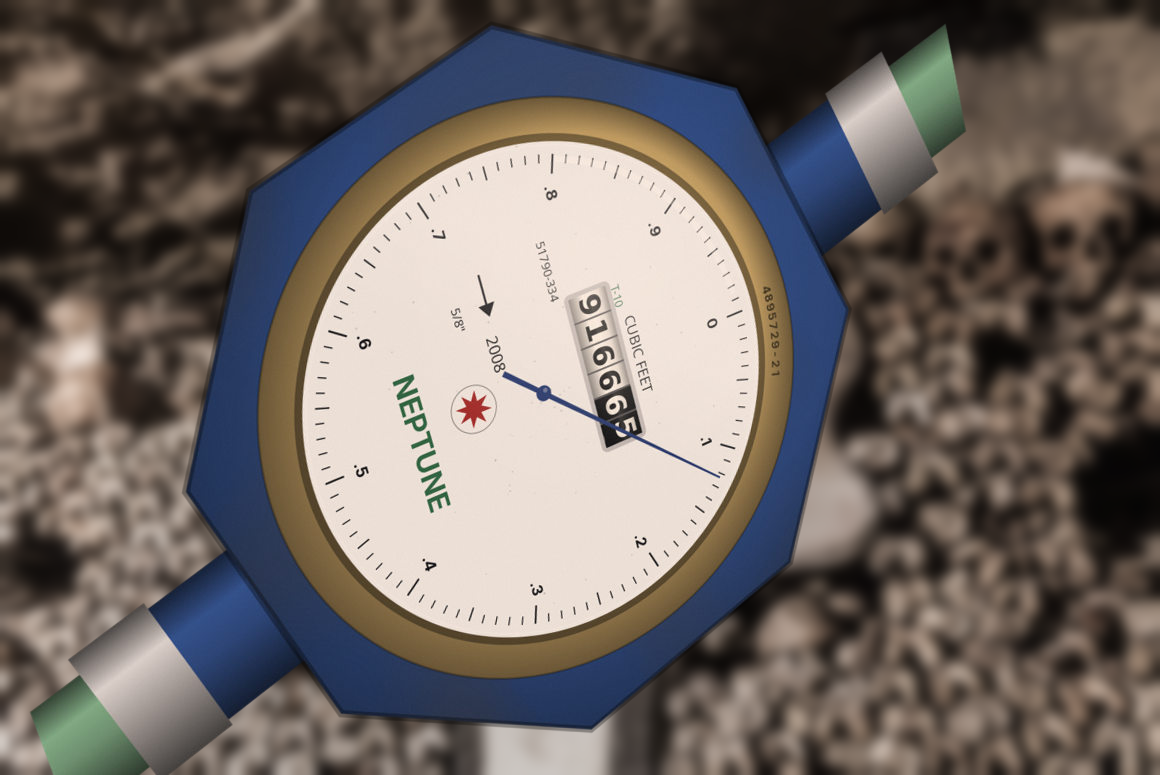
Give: 916665.12 ft³
